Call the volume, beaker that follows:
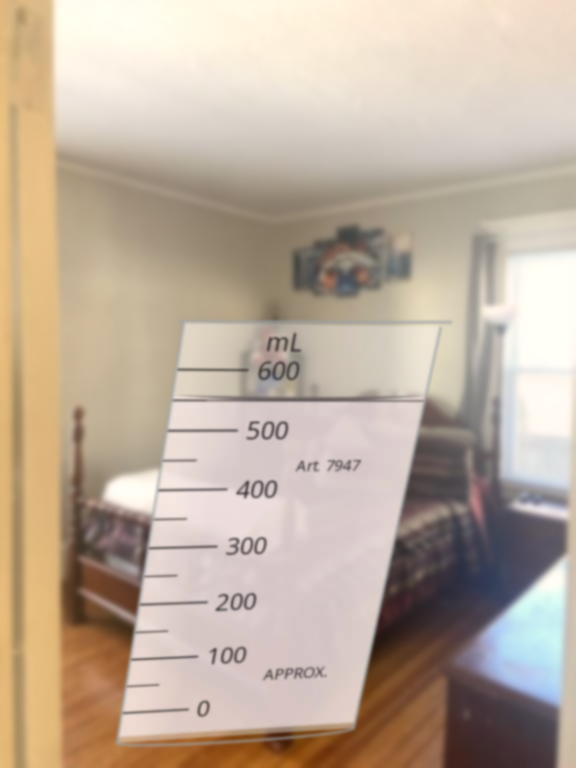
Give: 550 mL
